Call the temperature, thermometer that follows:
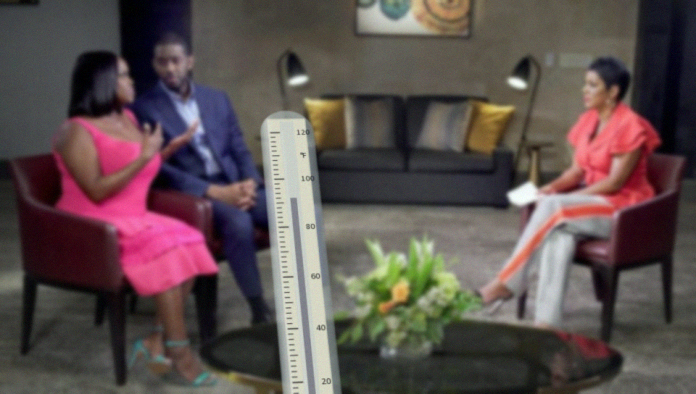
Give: 92 °F
